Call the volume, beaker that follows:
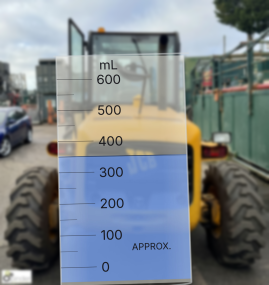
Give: 350 mL
